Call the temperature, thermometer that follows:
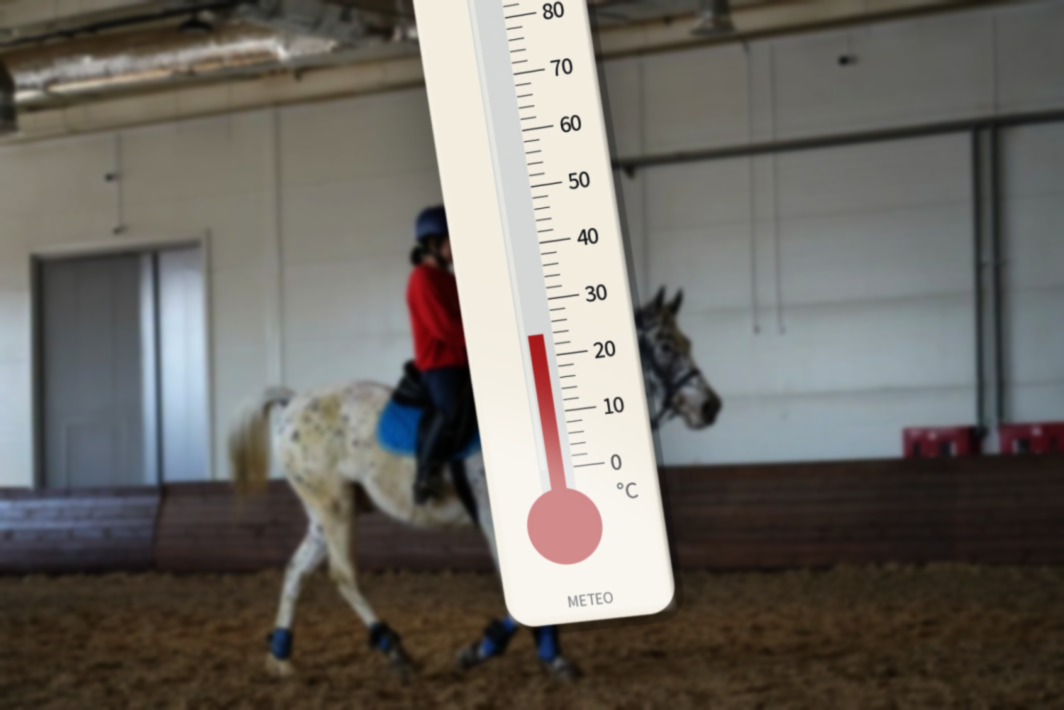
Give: 24 °C
